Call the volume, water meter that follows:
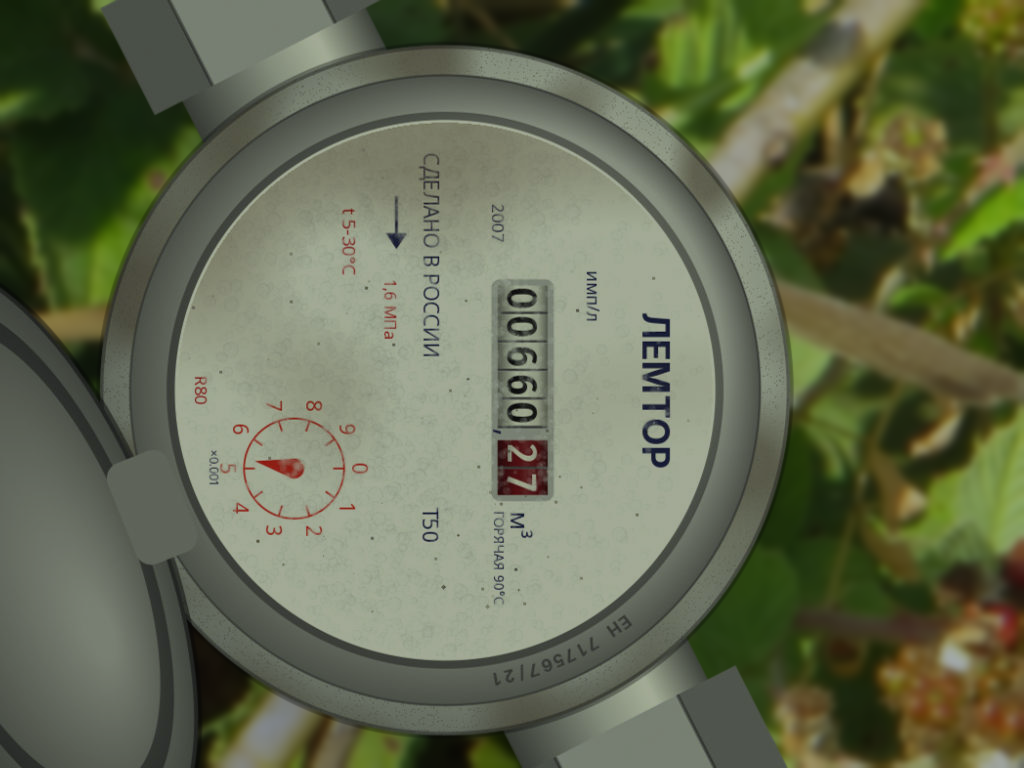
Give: 660.275 m³
